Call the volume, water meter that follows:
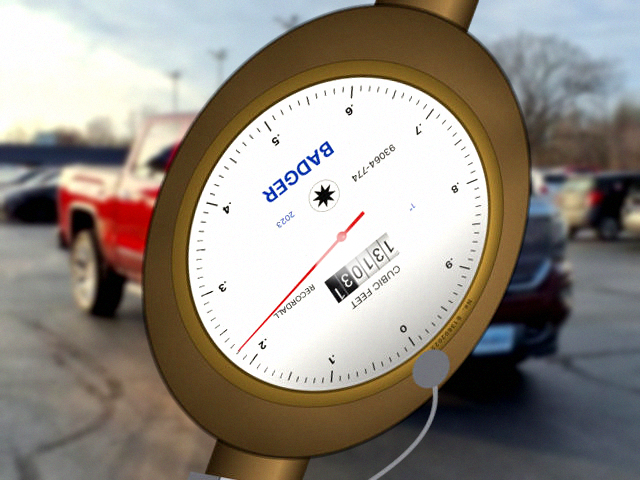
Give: 131031.22 ft³
